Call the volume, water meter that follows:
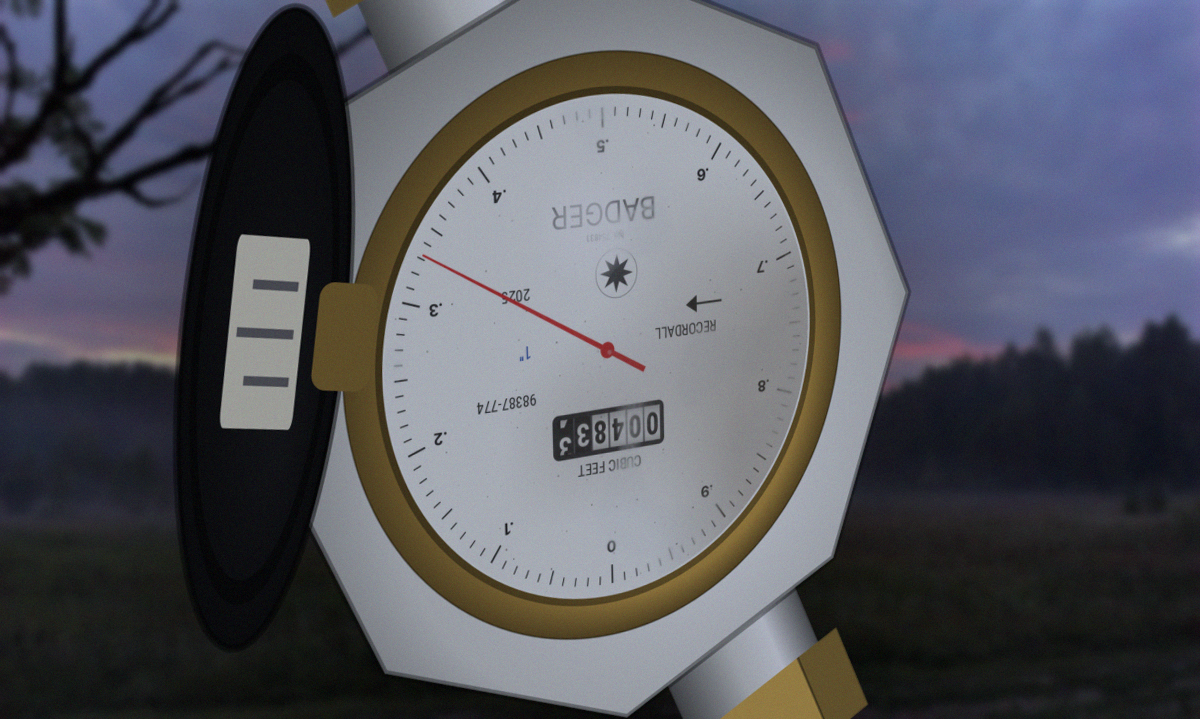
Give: 4833.33 ft³
